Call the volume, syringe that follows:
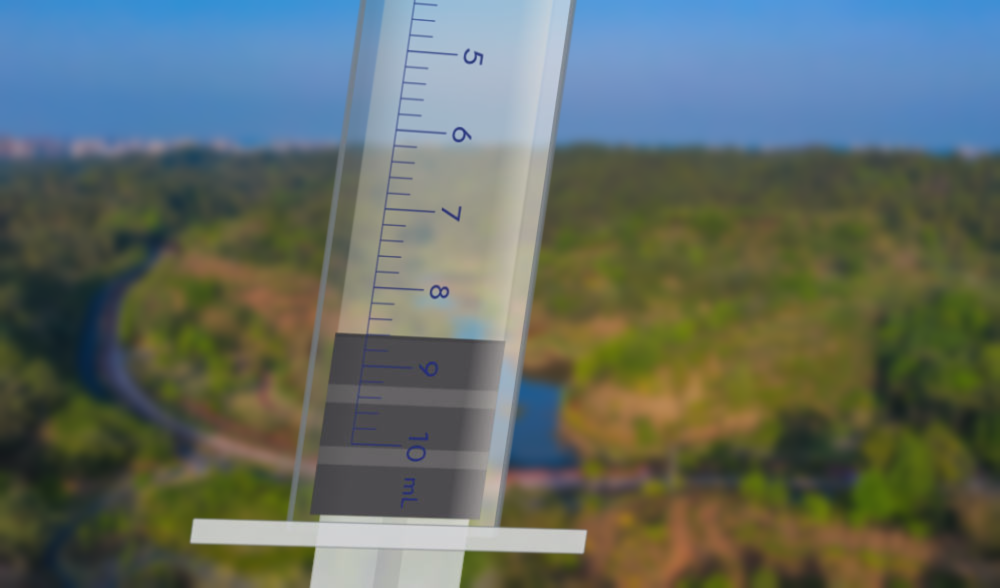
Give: 8.6 mL
